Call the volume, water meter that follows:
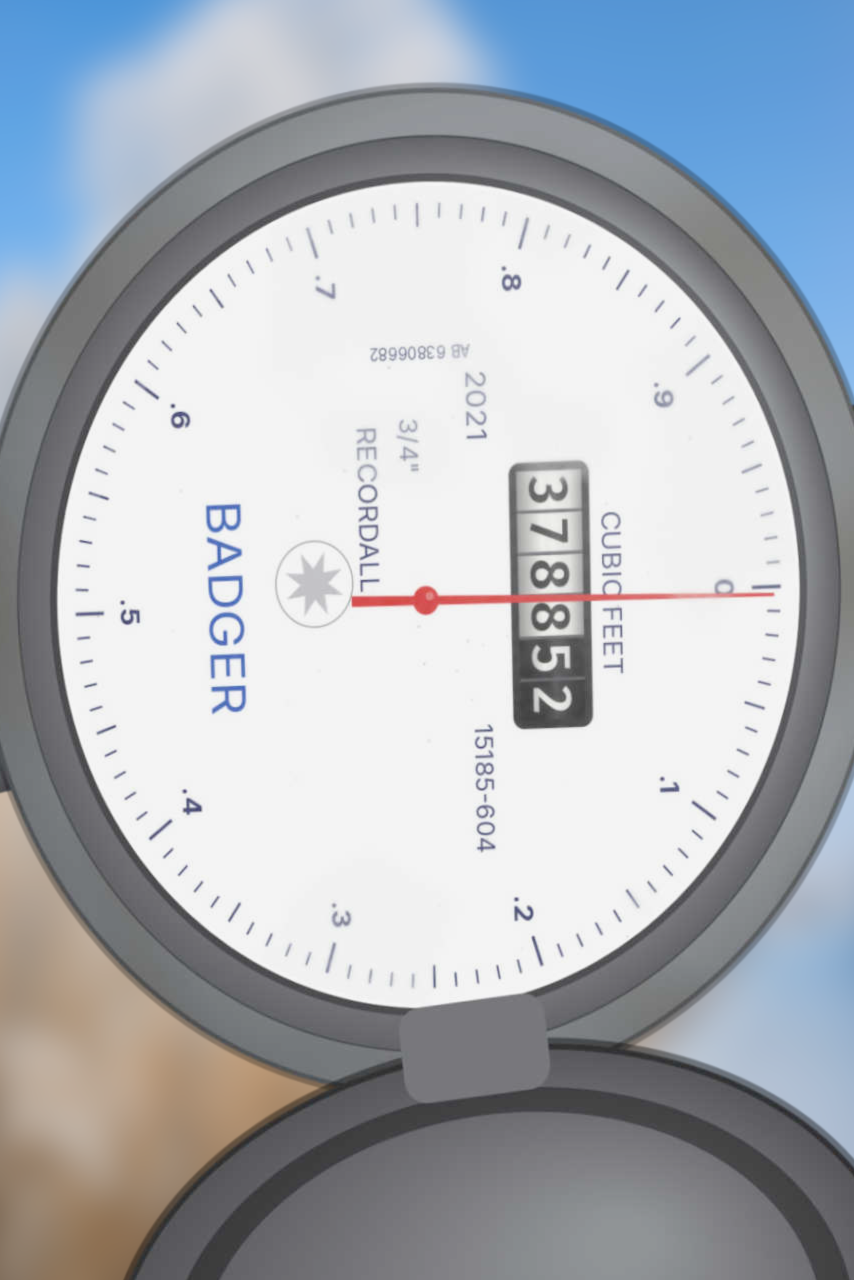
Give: 378852.00 ft³
